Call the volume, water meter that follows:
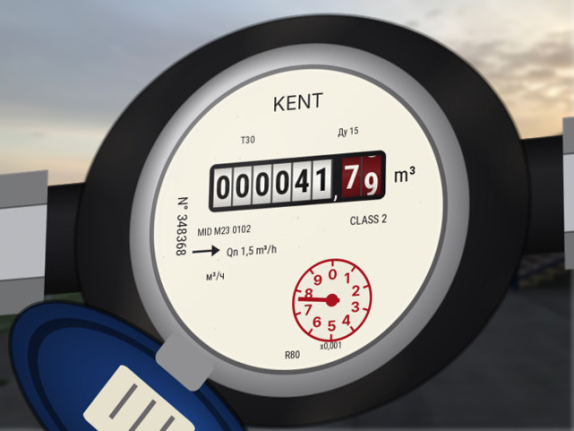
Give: 41.787 m³
